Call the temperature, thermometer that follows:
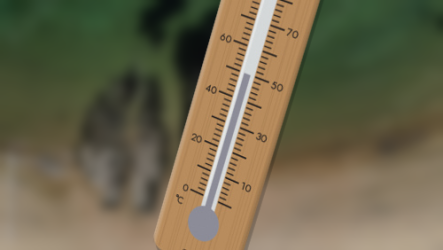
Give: 50 °C
